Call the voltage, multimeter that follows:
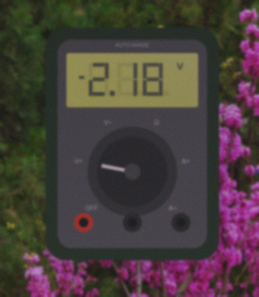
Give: -2.18 V
